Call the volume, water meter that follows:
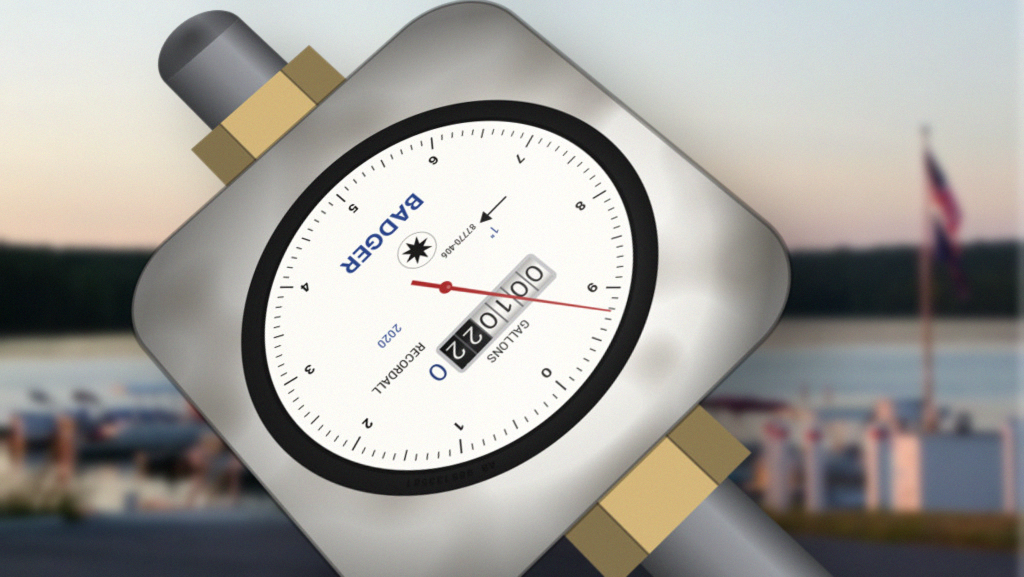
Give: 10219.2 gal
